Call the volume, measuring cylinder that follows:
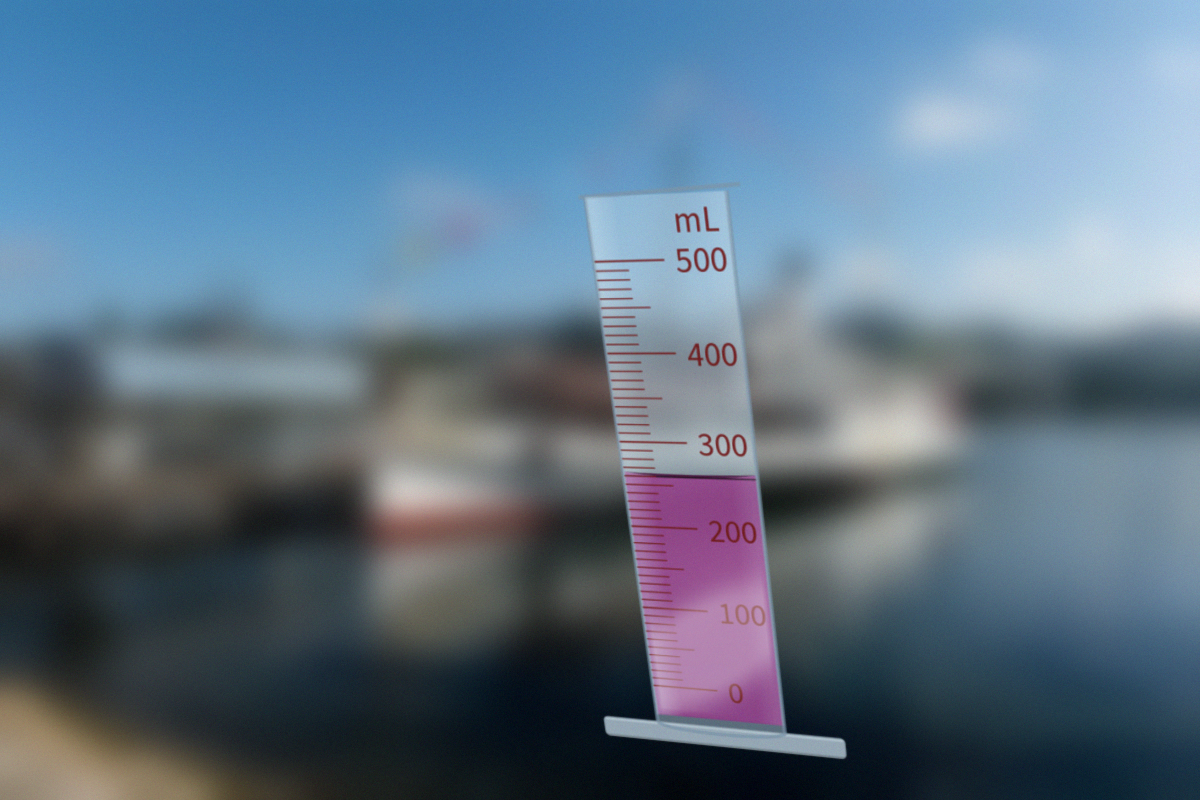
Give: 260 mL
